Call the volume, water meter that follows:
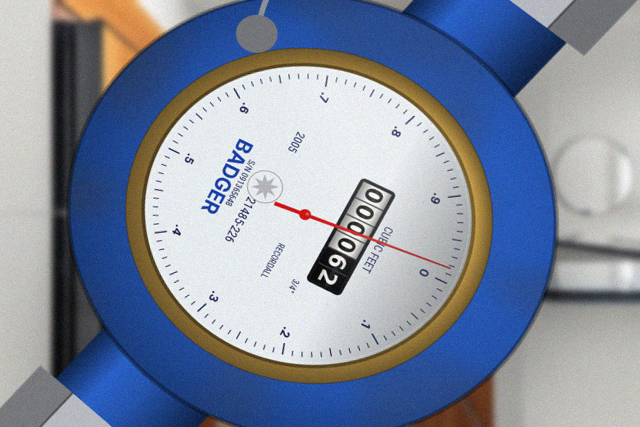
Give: 61.98 ft³
